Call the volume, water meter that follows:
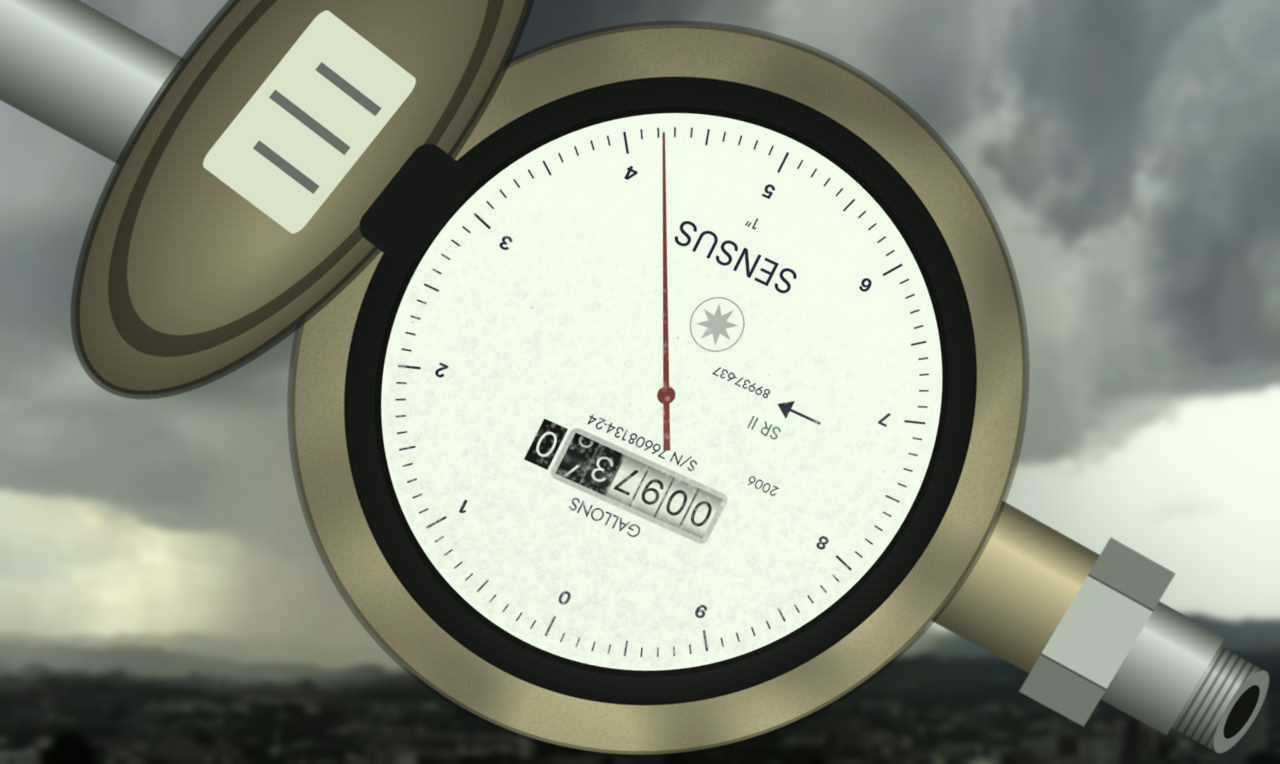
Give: 97374.2 gal
